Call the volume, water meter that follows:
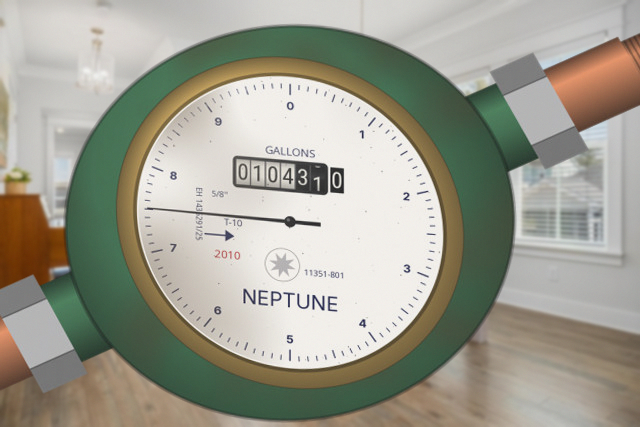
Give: 104307.5 gal
